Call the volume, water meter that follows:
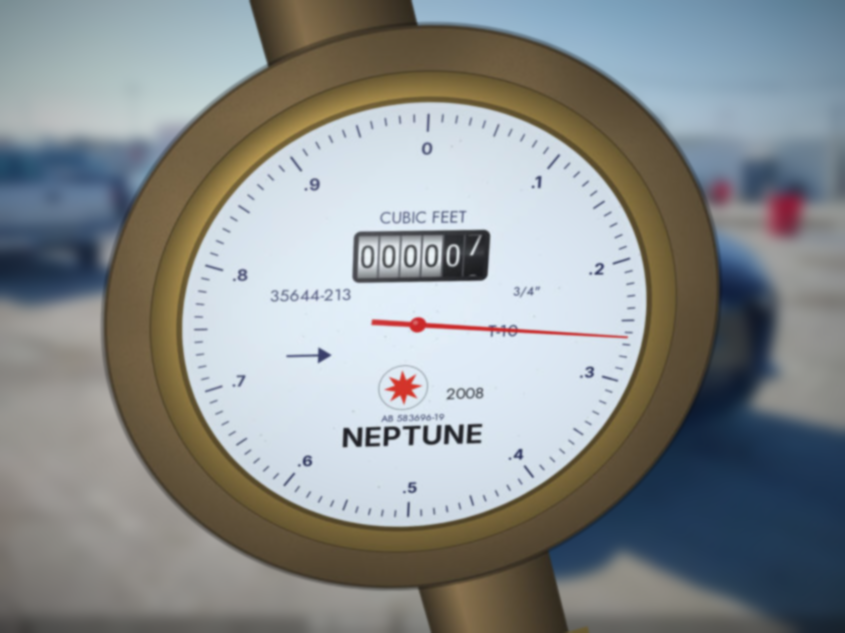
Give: 7.26 ft³
